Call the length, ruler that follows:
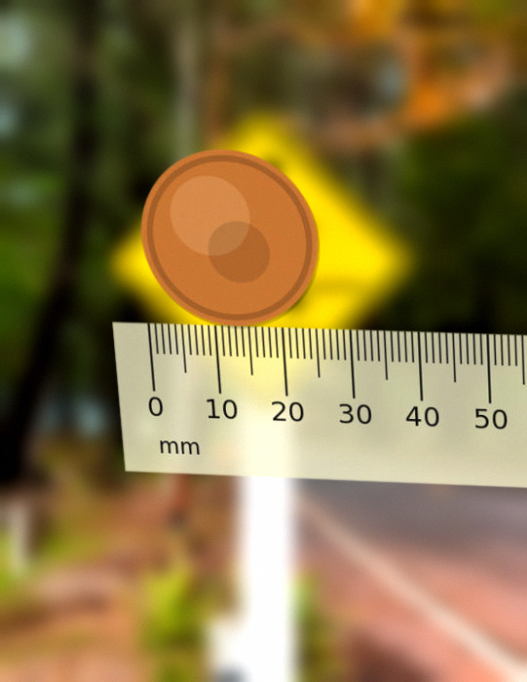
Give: 26 mm
